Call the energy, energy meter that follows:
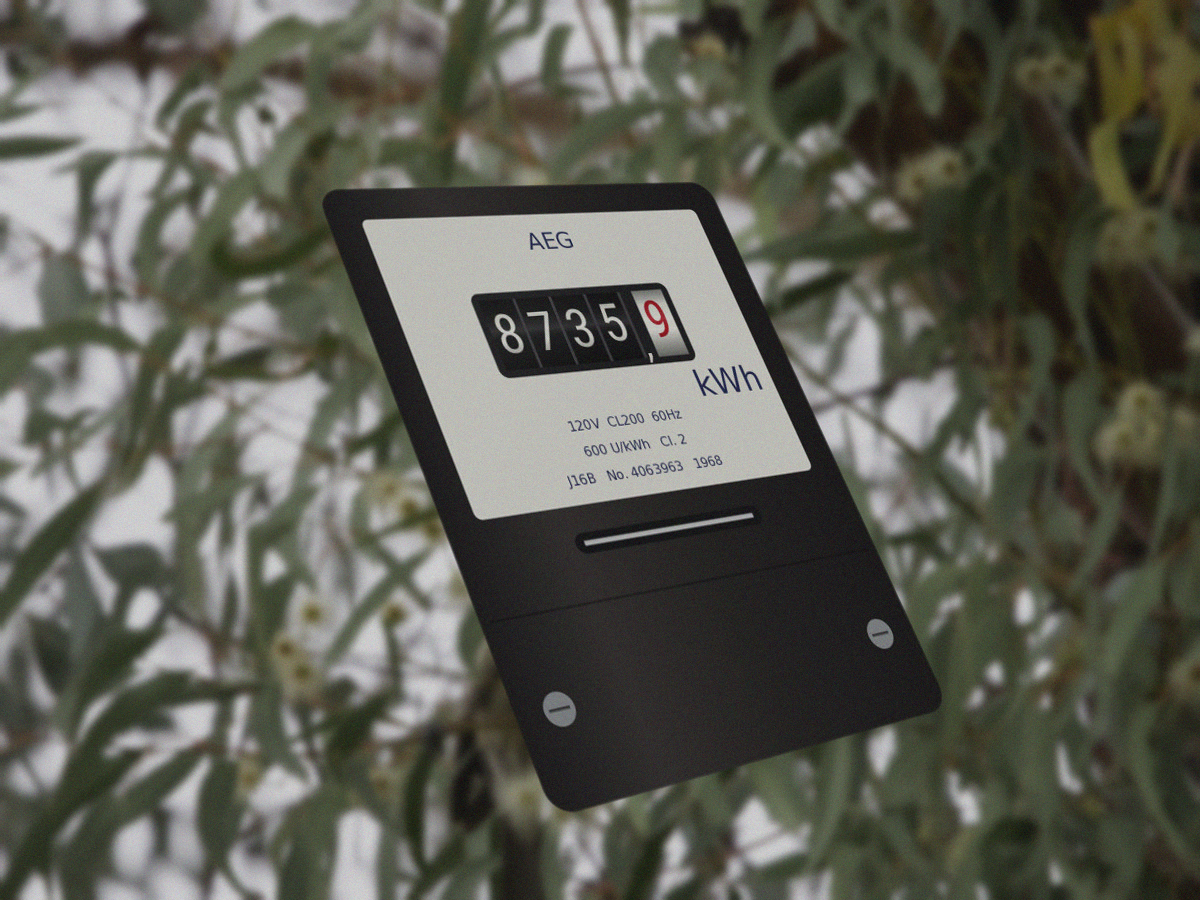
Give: 8735.9 kWh
